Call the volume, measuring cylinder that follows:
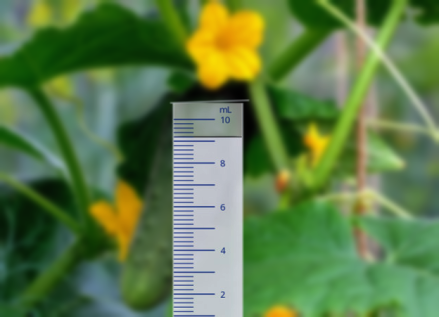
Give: 9.2 mL
